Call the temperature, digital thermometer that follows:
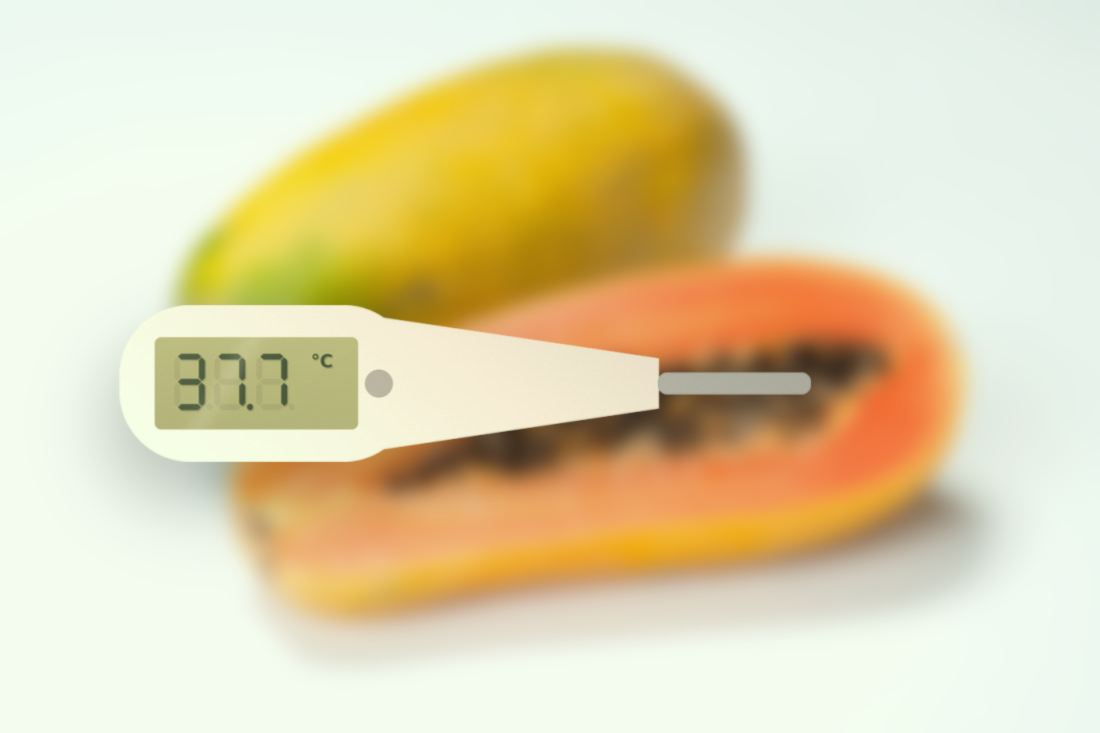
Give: 37.7 °C
